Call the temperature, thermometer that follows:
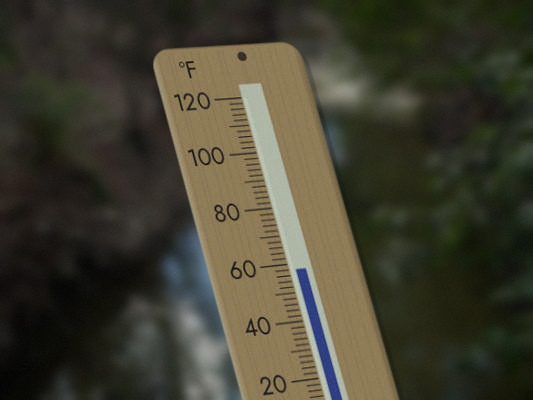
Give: 58 °F
